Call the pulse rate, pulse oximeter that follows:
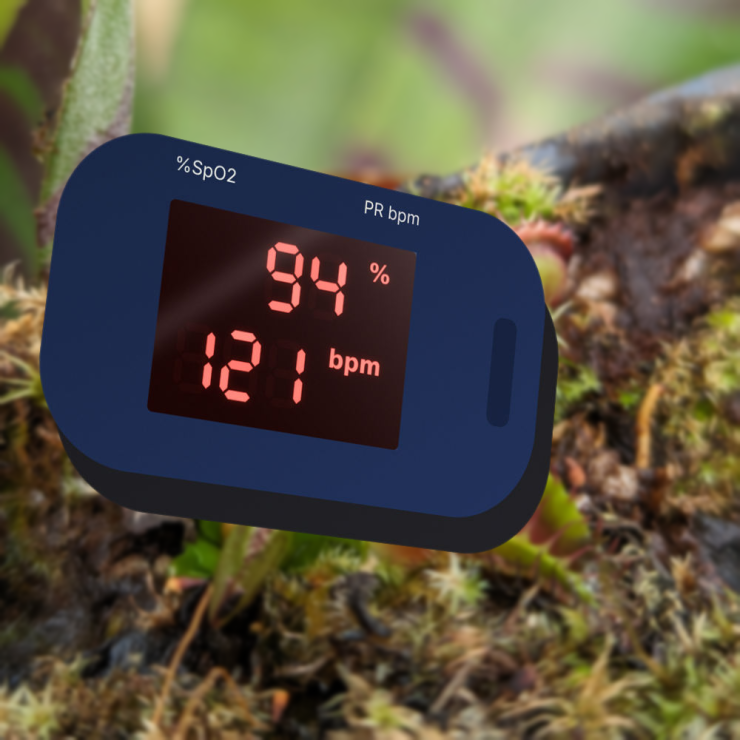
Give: 121 bpm
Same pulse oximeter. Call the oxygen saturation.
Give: 94 %
